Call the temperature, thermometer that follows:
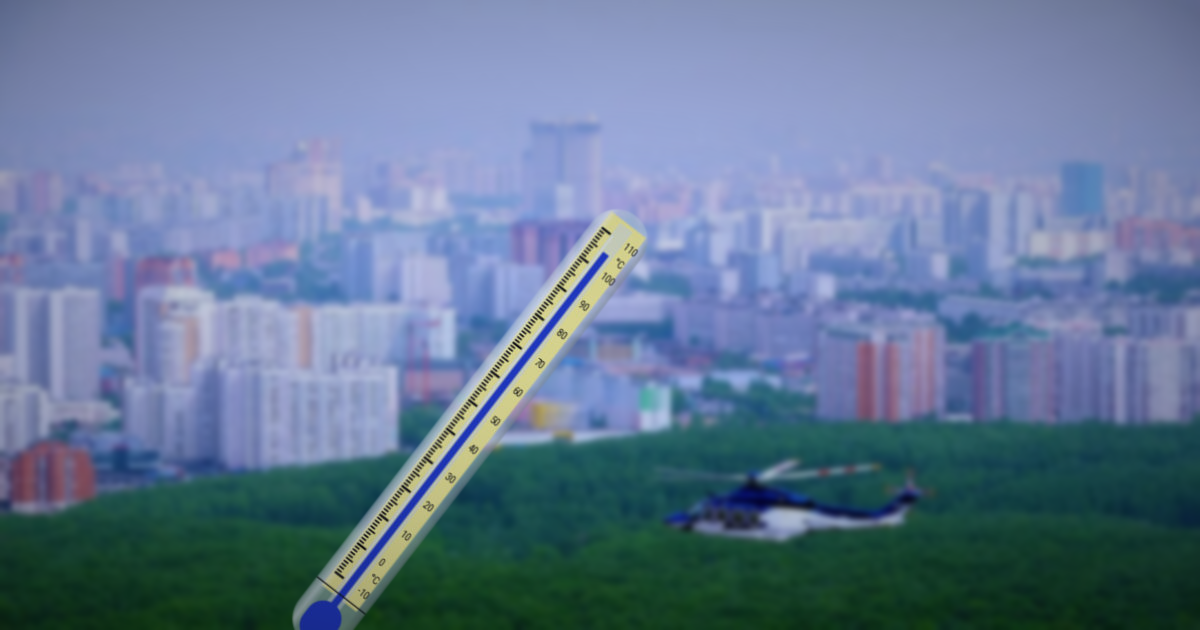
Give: 105 °C
